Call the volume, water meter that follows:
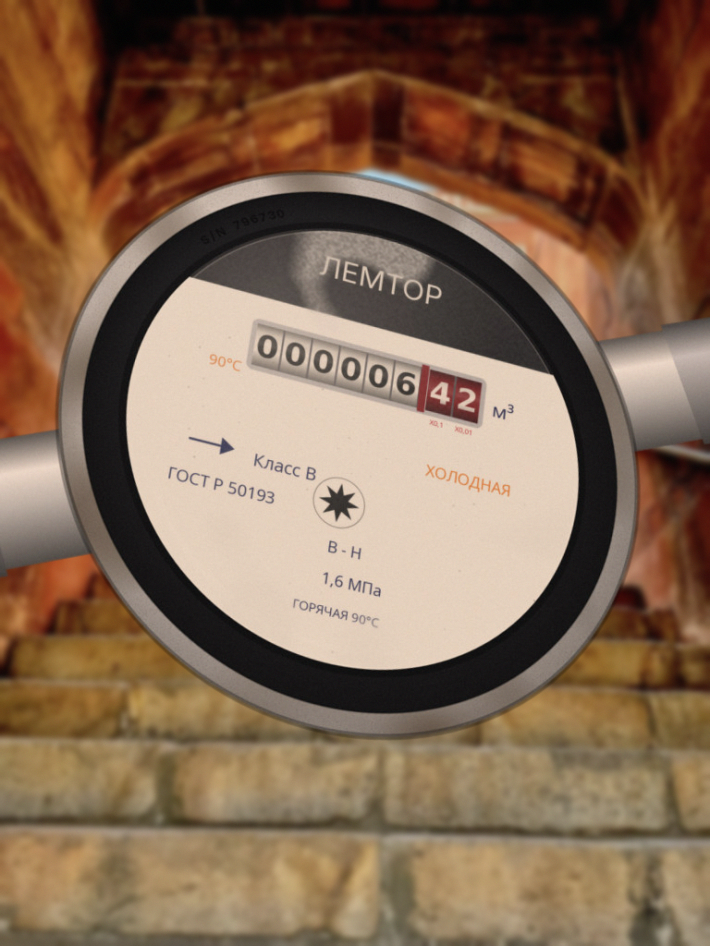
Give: 6.42 m³
